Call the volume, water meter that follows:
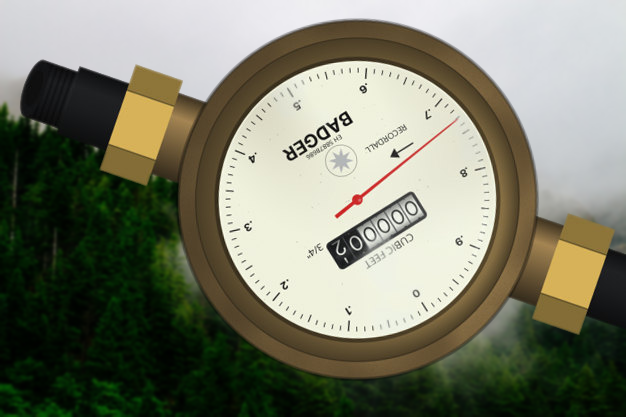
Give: 1.73 ft³
